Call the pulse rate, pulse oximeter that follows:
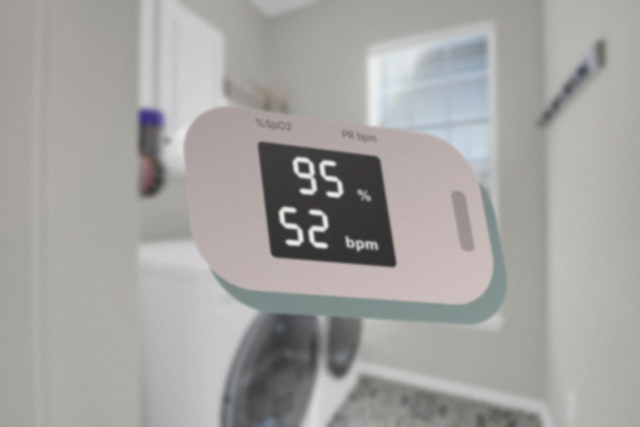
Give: 52 bpm
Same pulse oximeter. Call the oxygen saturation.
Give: 95 %
